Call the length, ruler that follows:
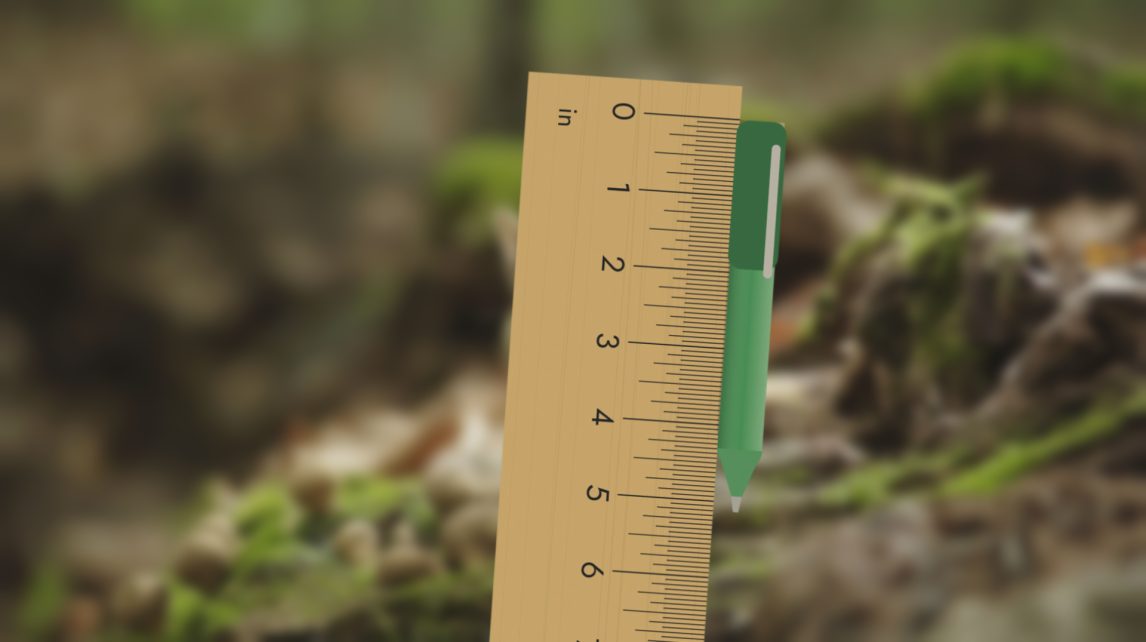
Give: 5.125 in
